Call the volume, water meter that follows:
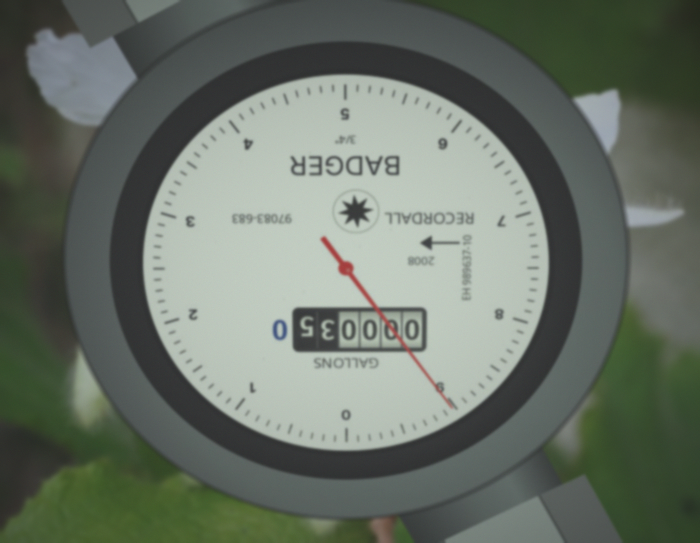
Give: 349.0 gal
